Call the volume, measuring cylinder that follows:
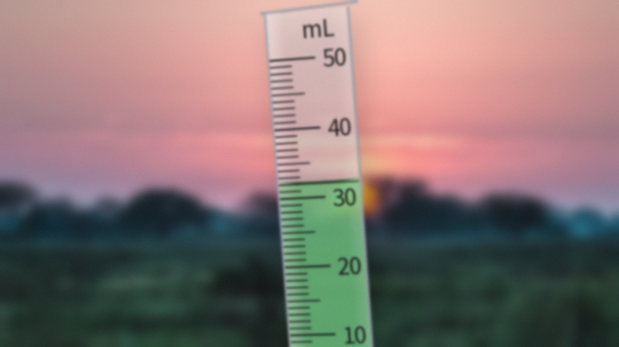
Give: 32 mL
